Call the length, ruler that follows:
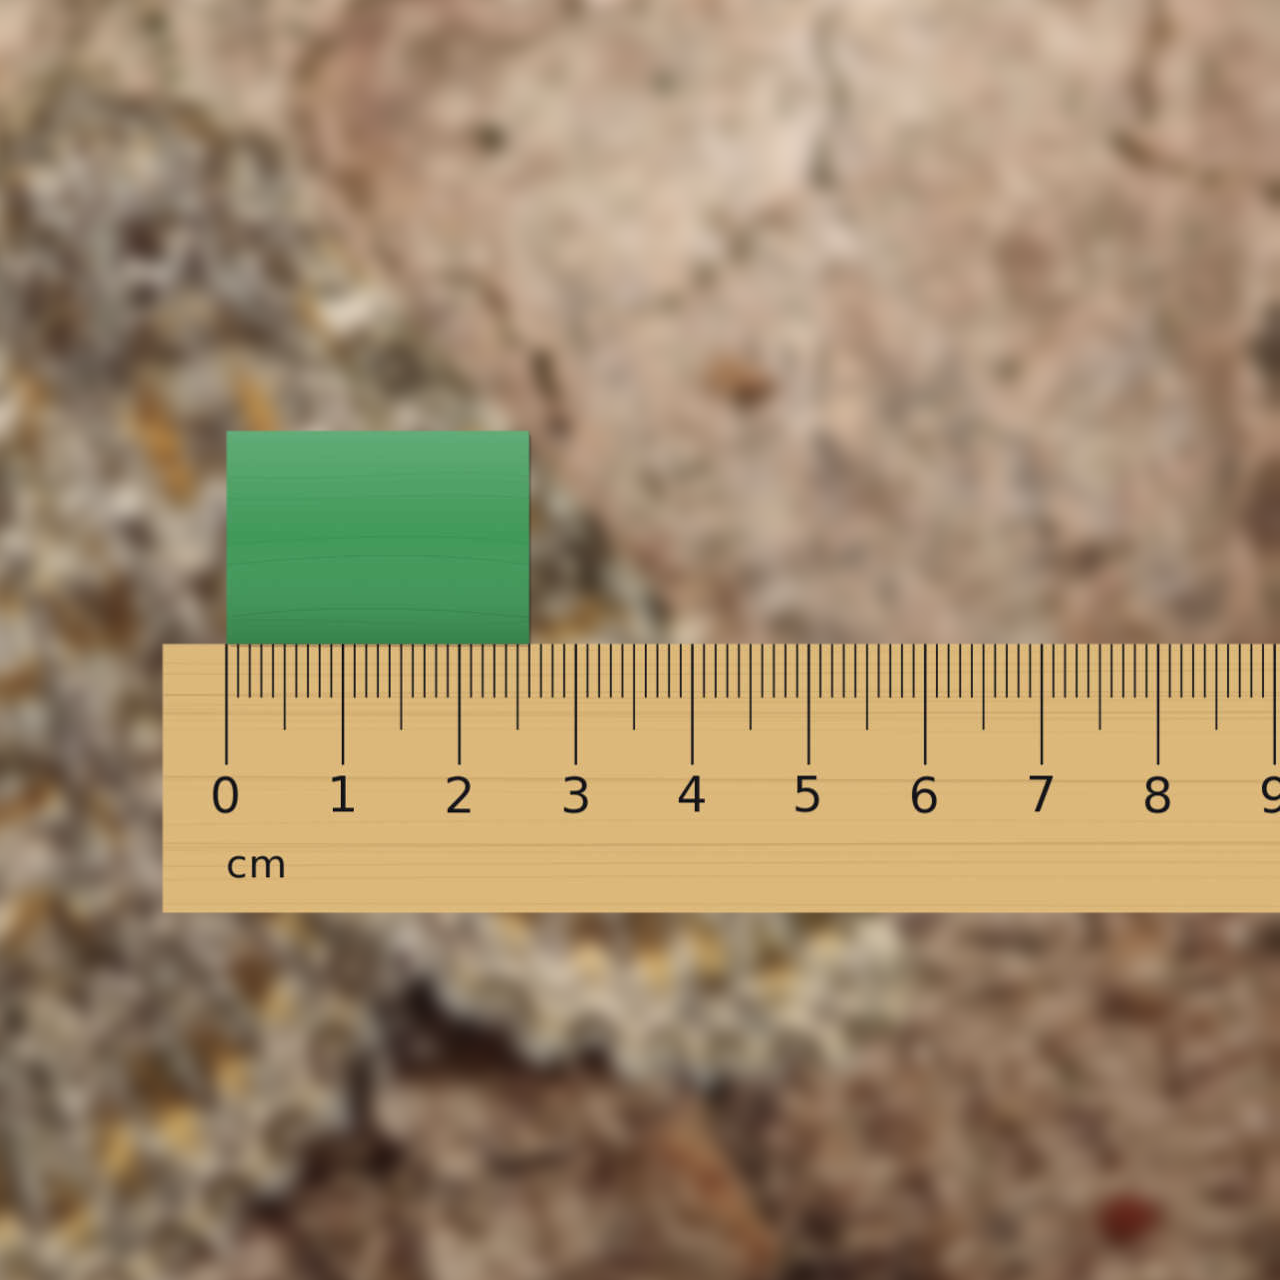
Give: 2.6 cm
